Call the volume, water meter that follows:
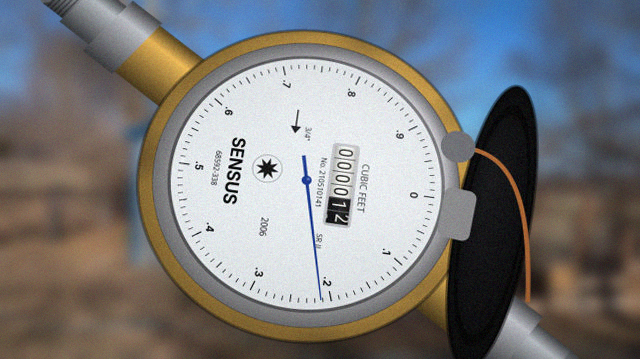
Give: 12.21 ft³
